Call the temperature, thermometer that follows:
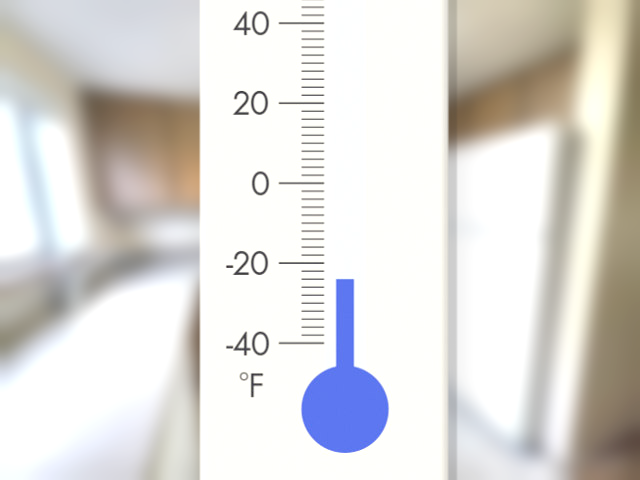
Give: -24 °F
